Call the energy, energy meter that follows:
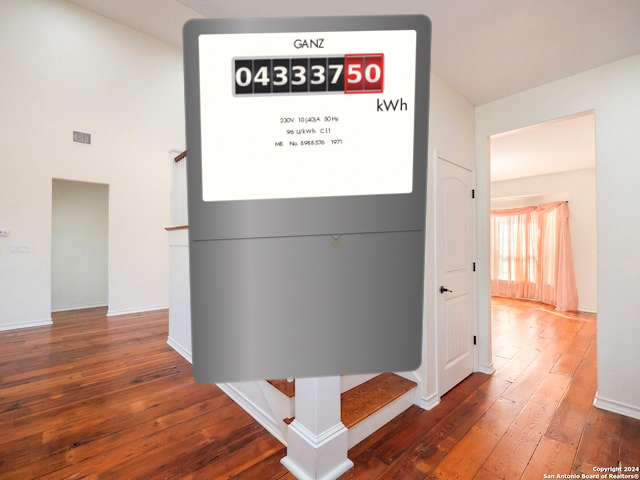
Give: 43337.50 kWh
